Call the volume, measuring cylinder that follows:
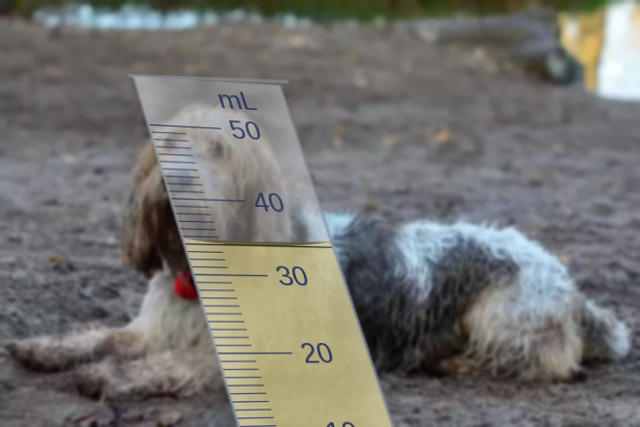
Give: 34 mL
